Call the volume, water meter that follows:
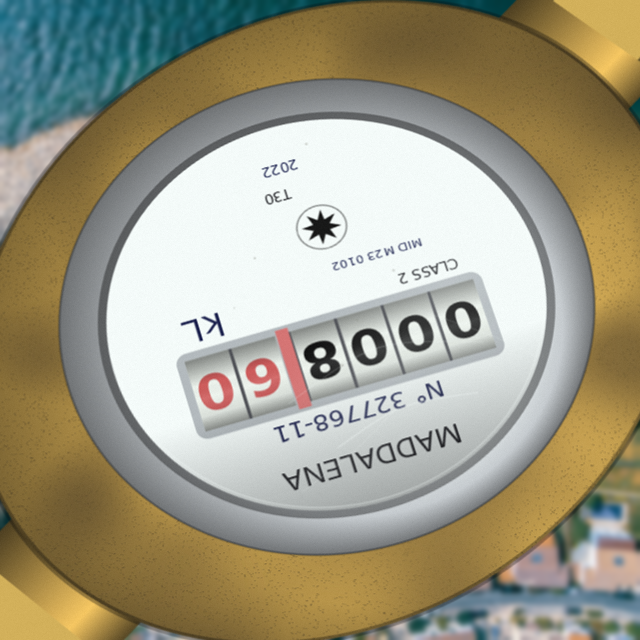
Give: 8.60 kL
